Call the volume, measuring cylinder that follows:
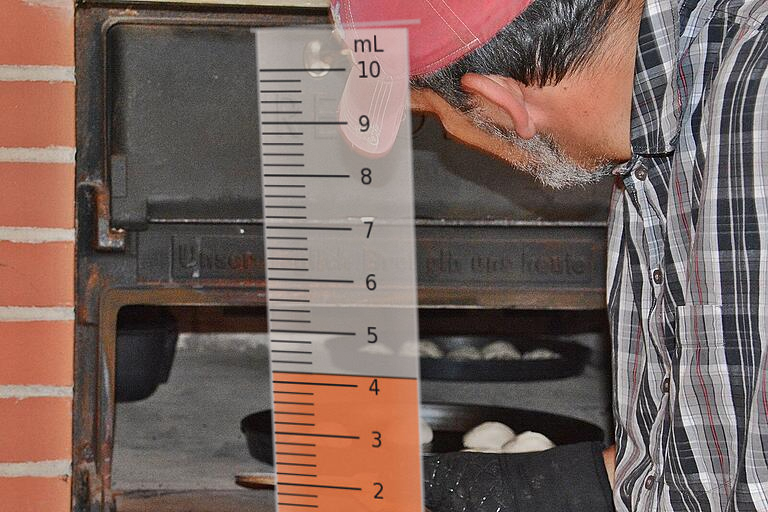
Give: 4.2 mL
